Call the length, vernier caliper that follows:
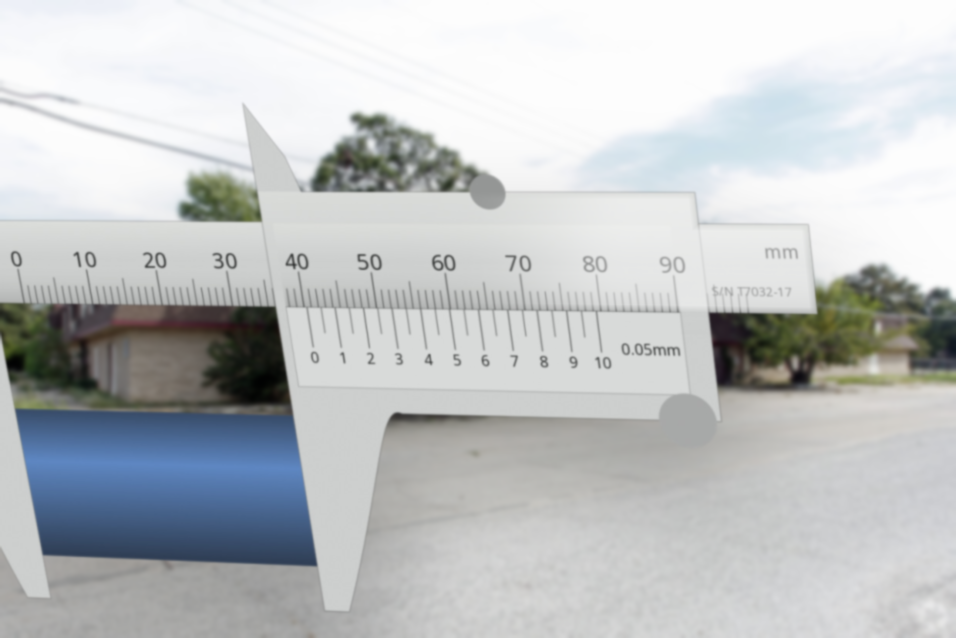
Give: 40.4 mm
